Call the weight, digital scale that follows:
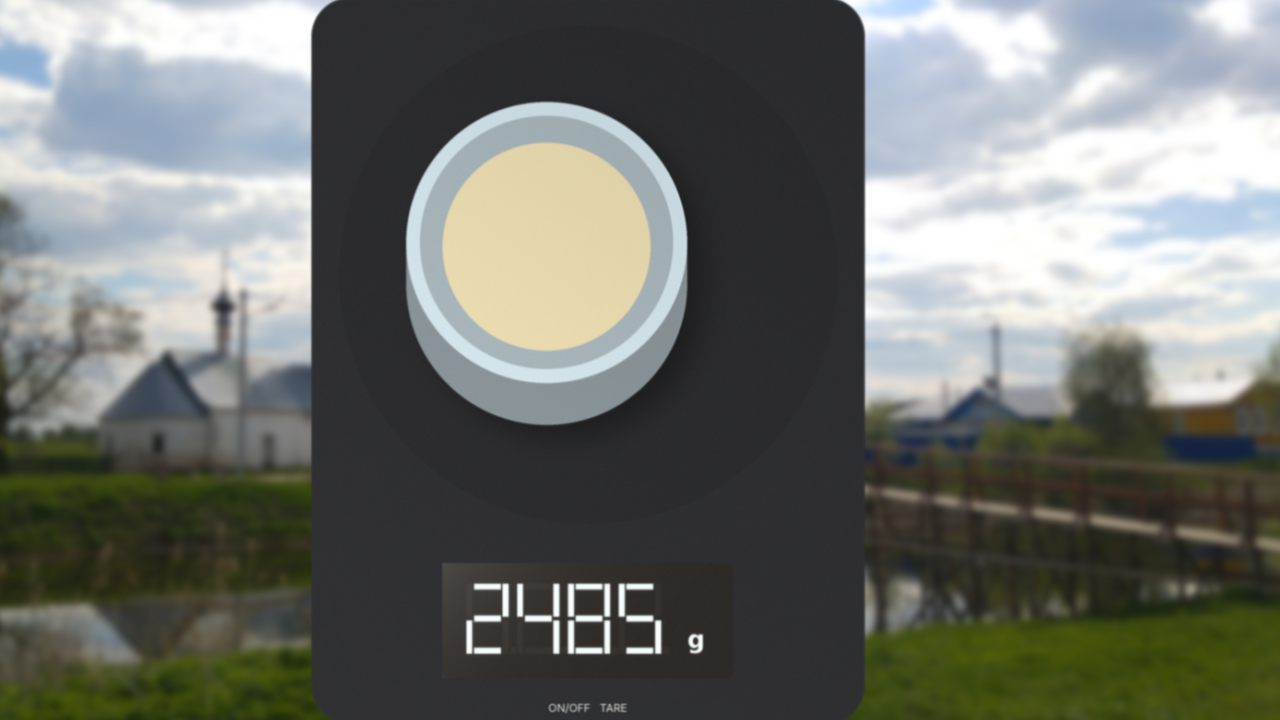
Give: 2485 g
